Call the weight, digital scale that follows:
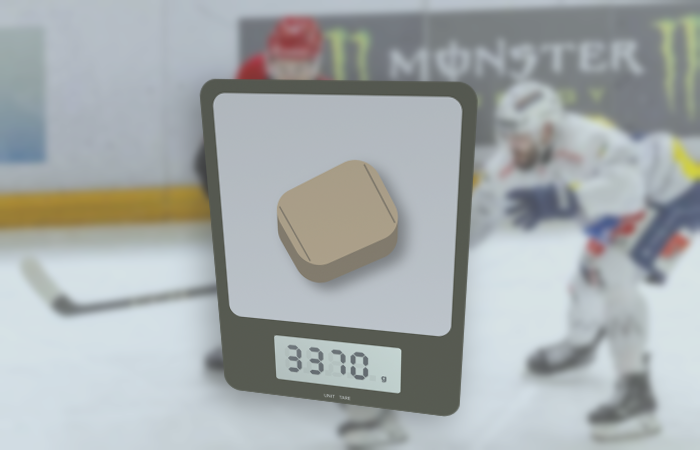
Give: 3370 g
